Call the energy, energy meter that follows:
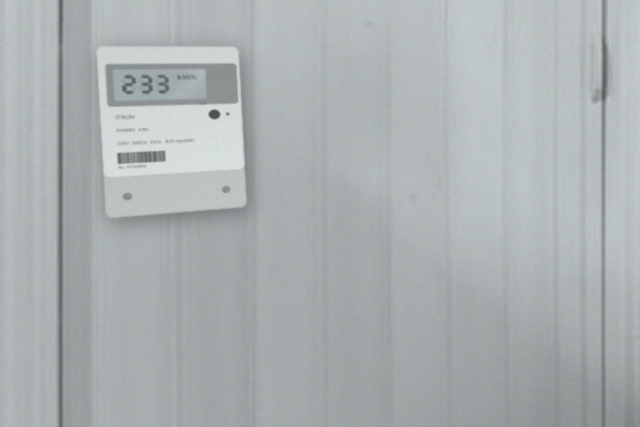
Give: 233 kWh
